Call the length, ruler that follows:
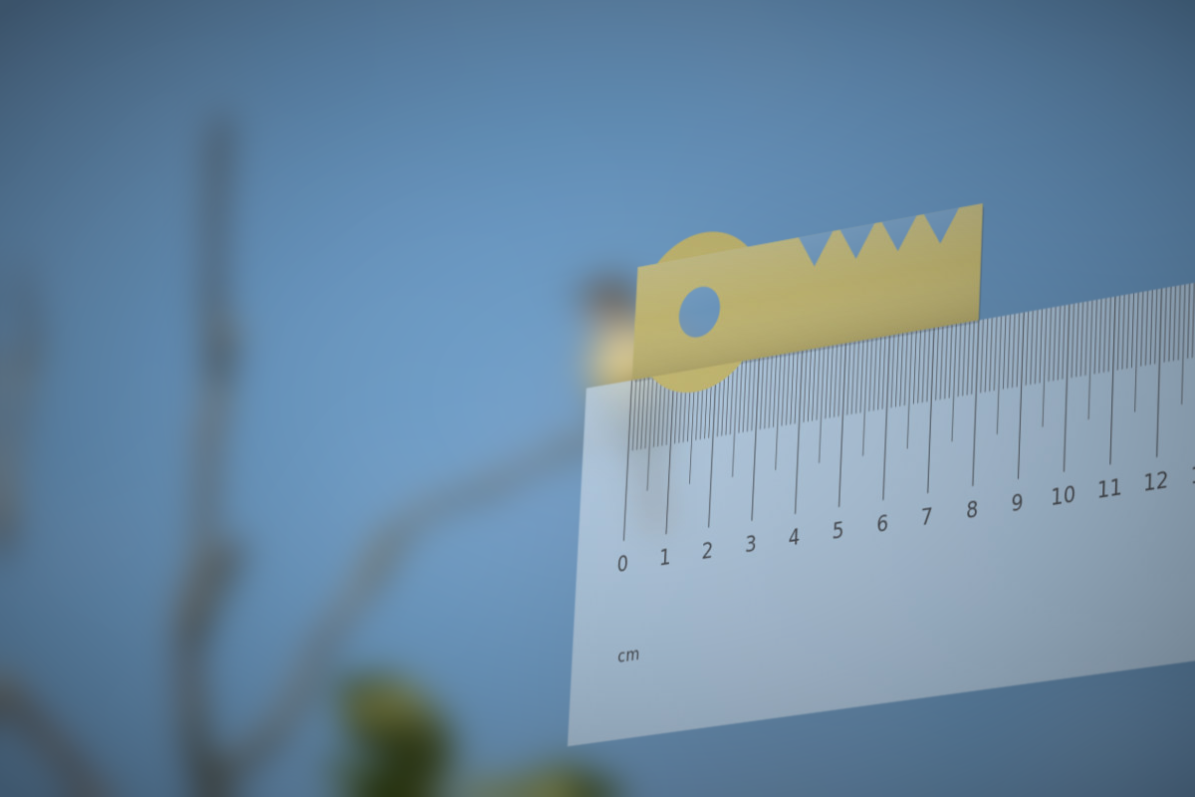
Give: 8 cm
